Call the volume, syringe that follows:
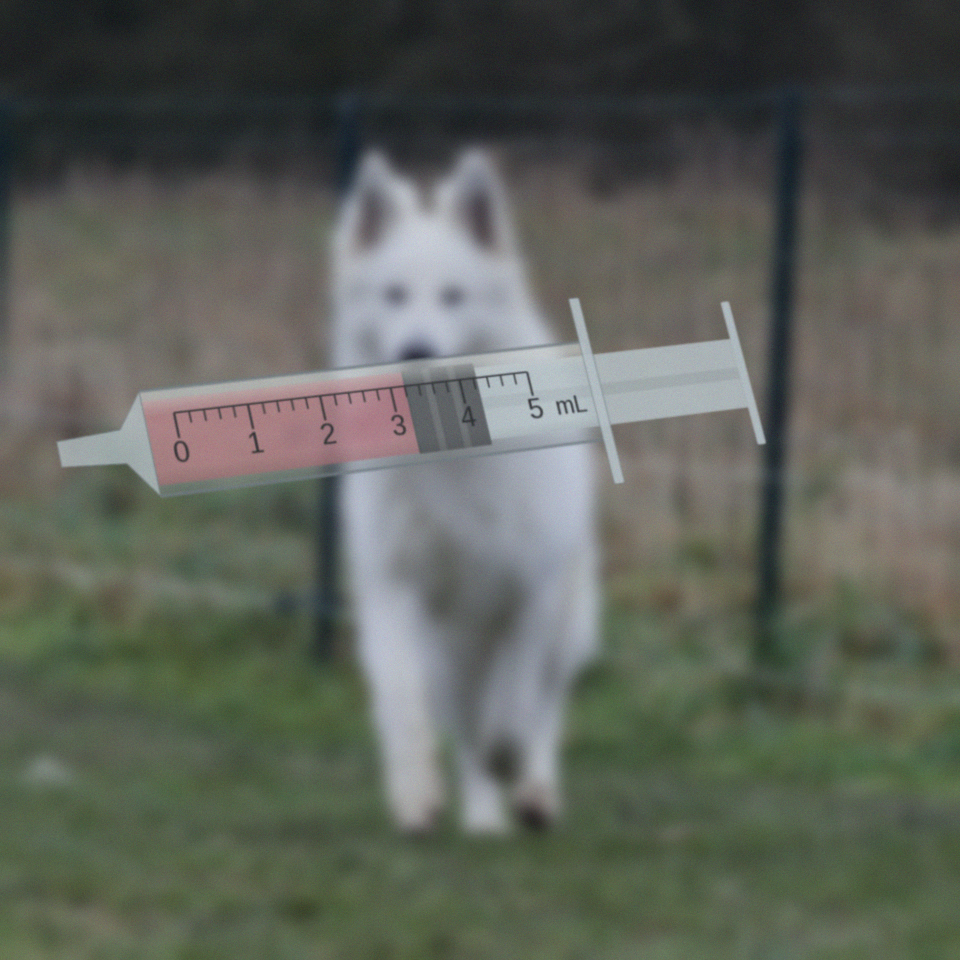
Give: 3.2 mL
